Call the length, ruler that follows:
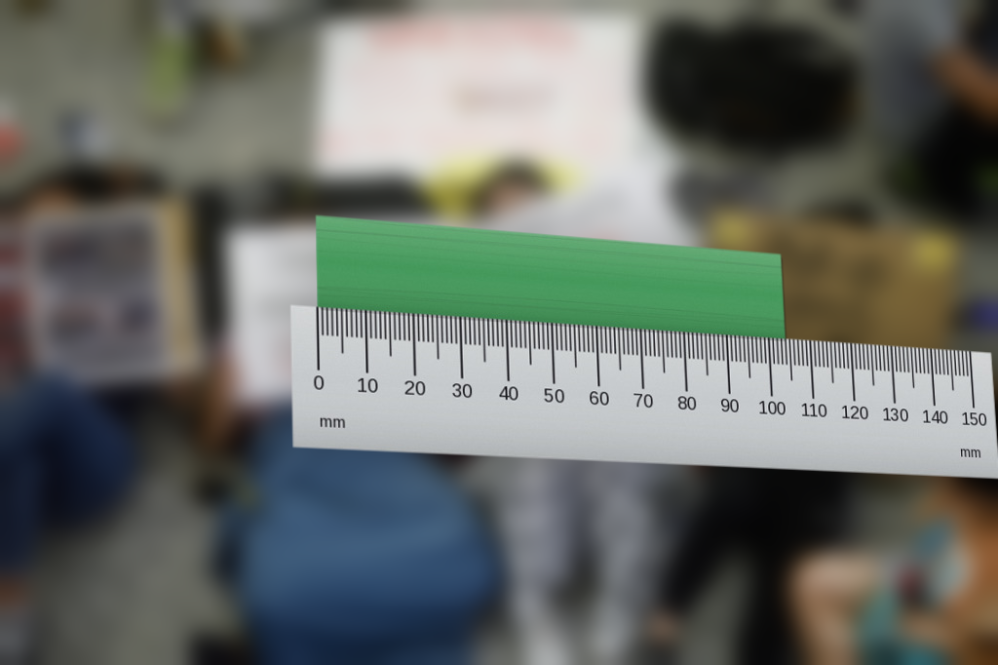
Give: 104 mm
